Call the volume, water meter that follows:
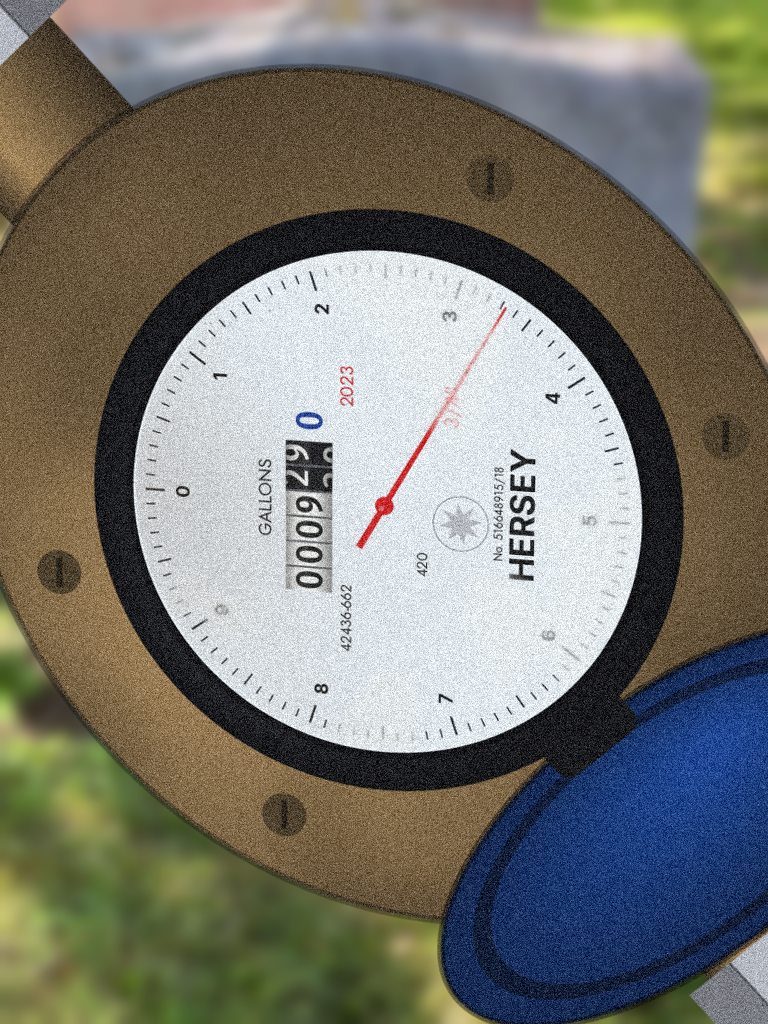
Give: 9293.3 gal
